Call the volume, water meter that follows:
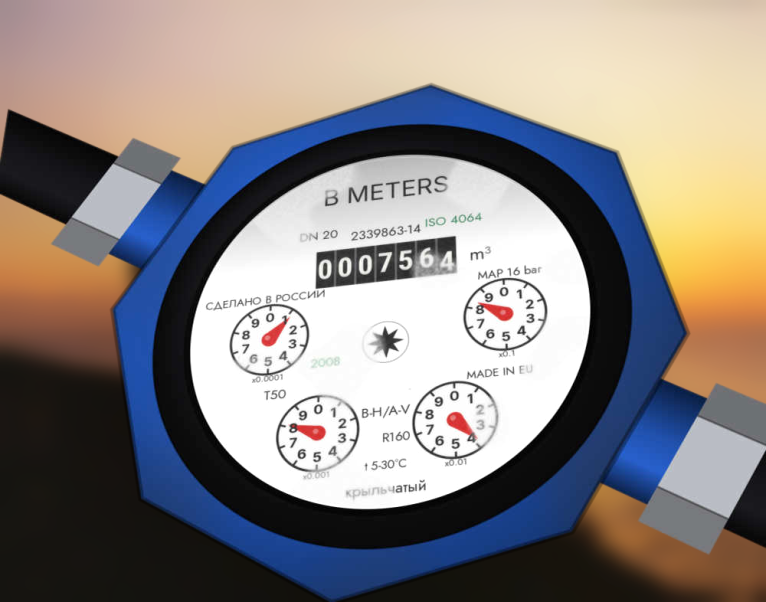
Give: 7563.8381 m³
